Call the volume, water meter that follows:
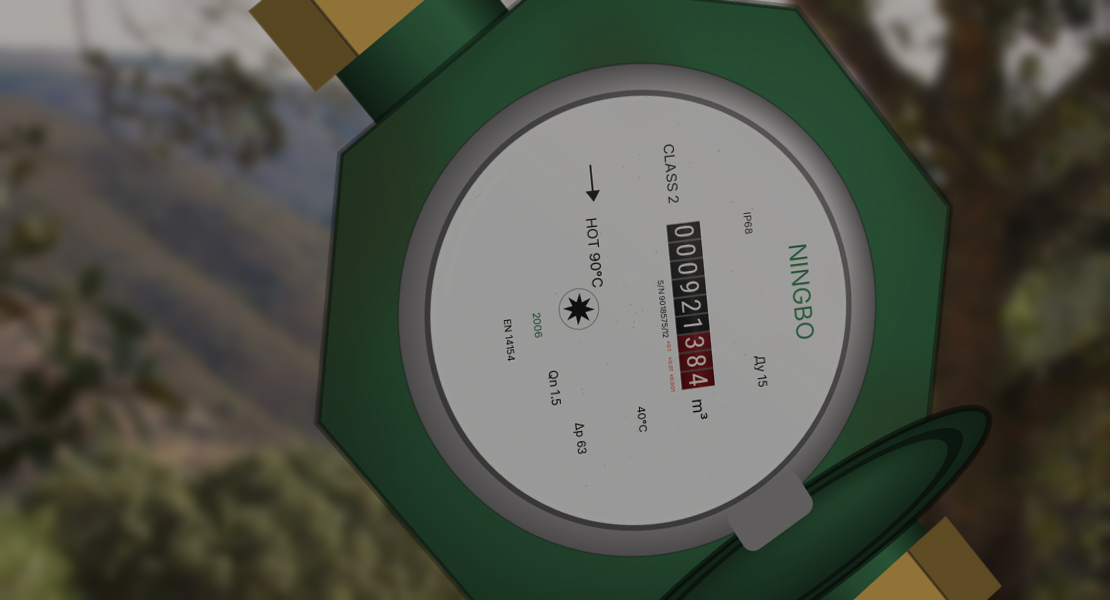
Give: 921.384 m³
